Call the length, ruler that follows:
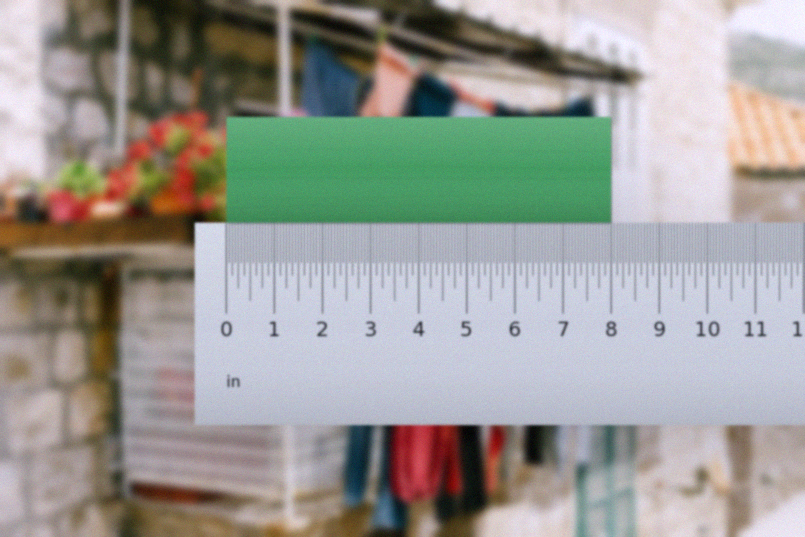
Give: 8 in
